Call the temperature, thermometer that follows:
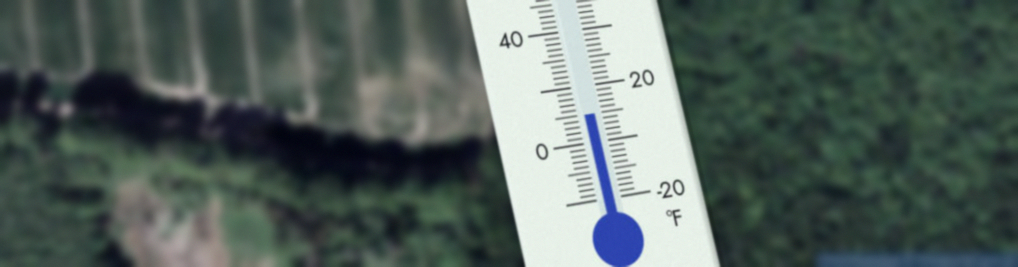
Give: 10 °F
